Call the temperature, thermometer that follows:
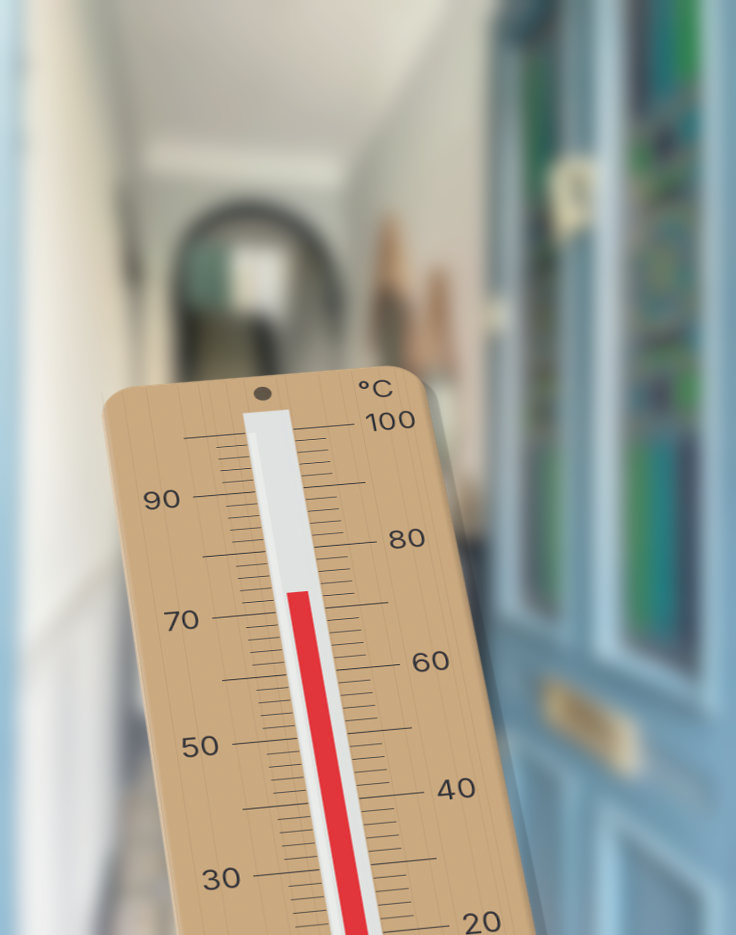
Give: 73 °C
